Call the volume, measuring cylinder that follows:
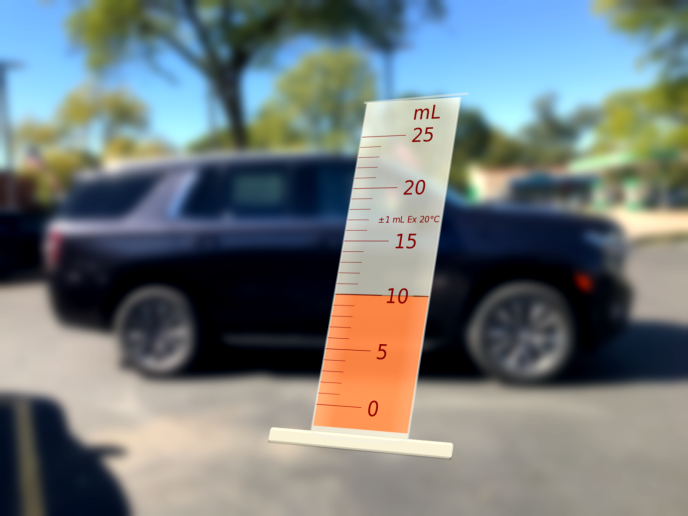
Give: 10 mL
